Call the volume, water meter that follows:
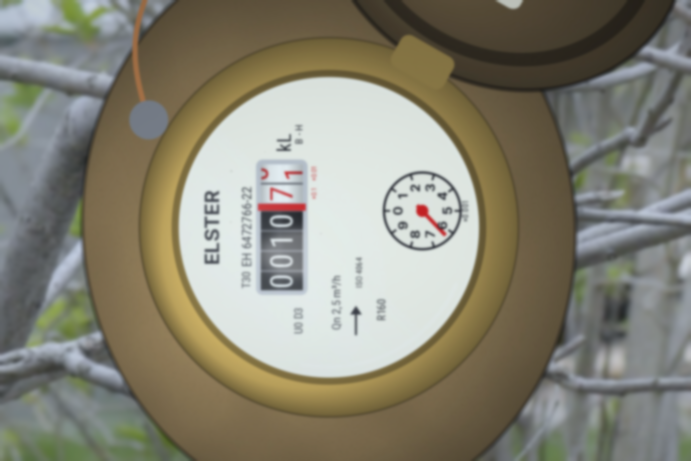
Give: 10.706 kL
